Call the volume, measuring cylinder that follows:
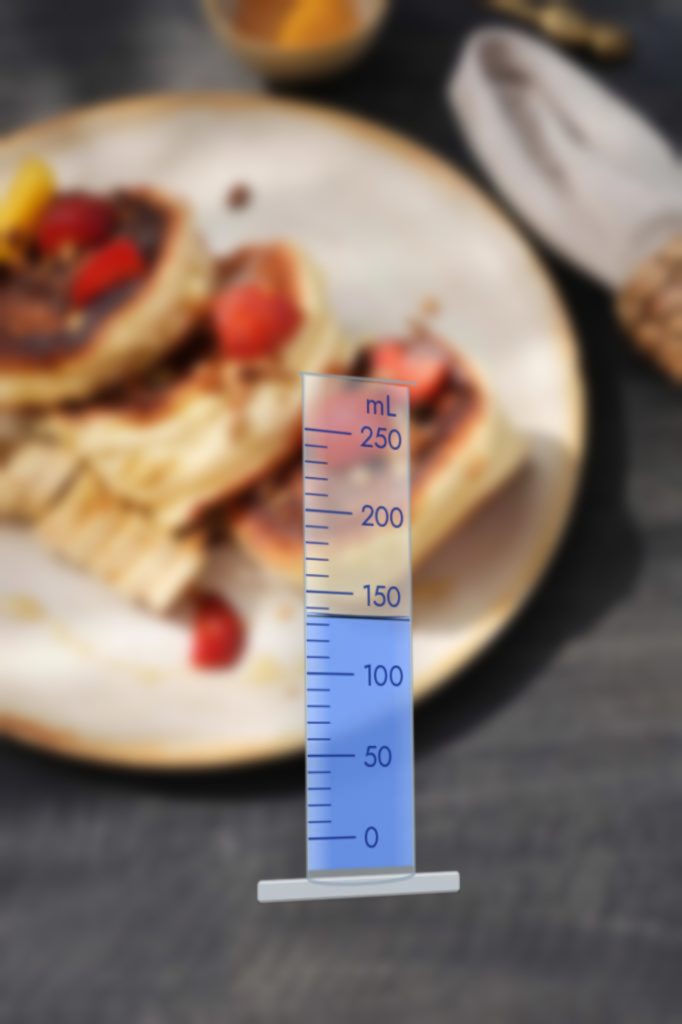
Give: 135 mL
